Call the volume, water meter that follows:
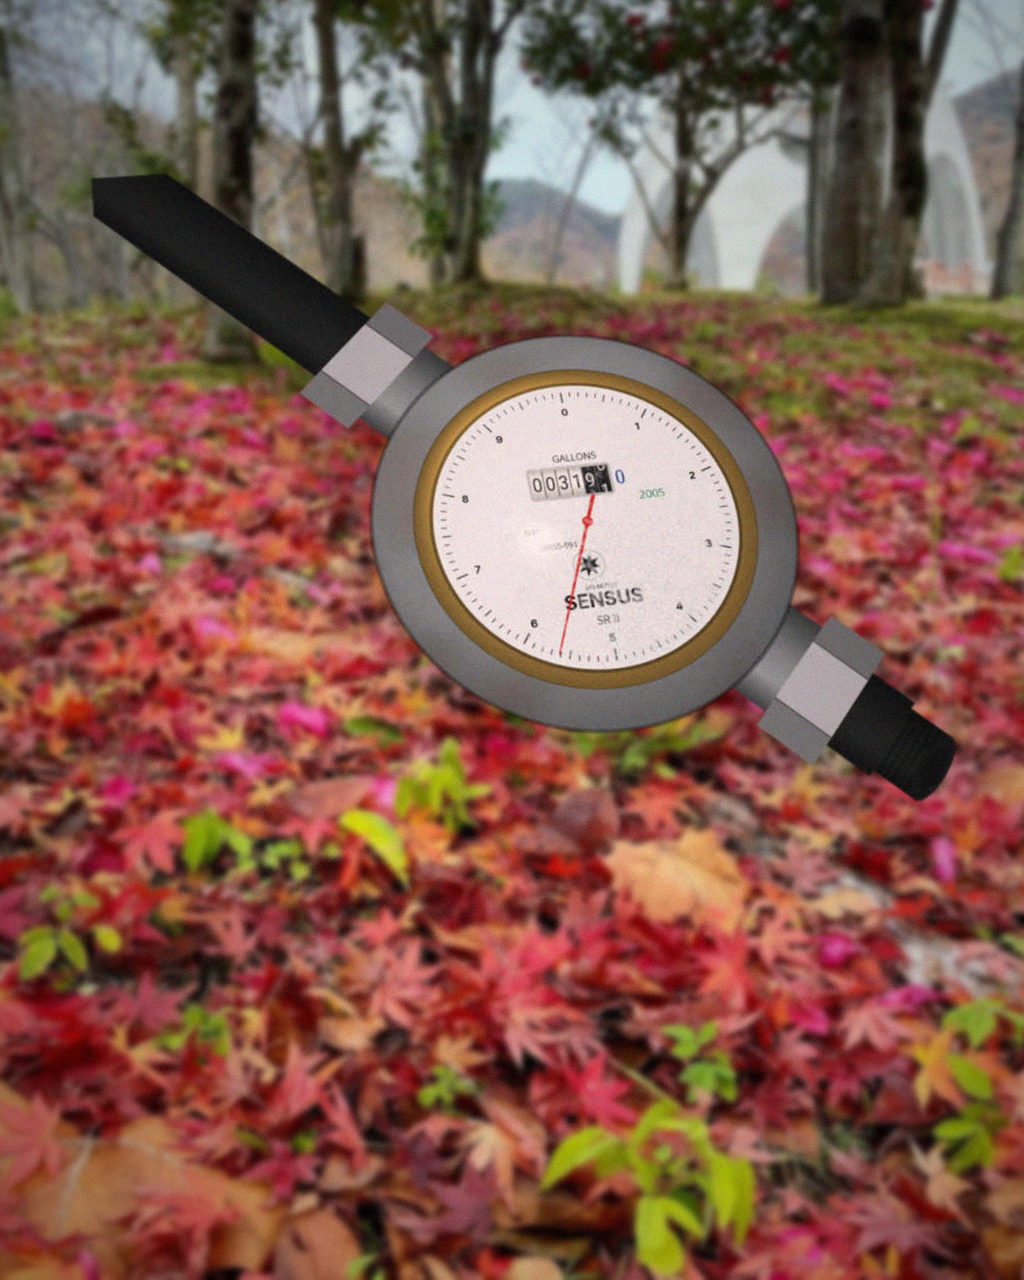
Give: 31905.6 gal
